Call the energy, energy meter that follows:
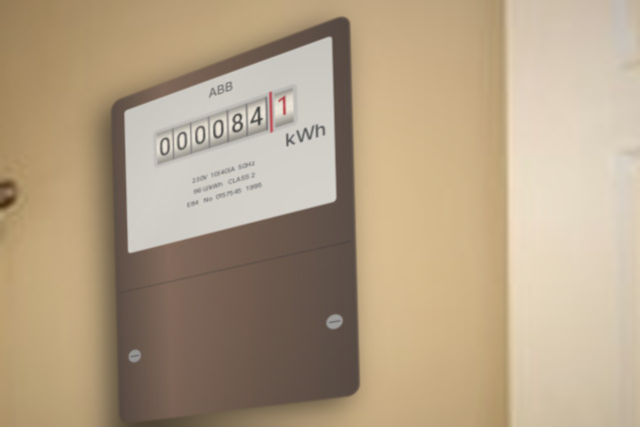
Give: 84.1 kWh
